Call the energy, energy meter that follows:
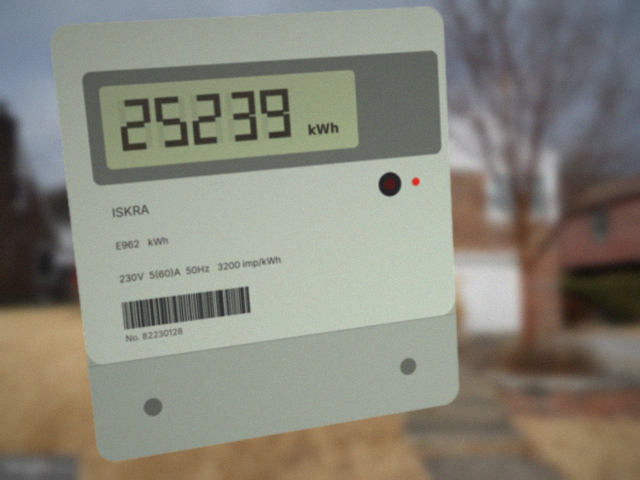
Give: 25239 kWh
